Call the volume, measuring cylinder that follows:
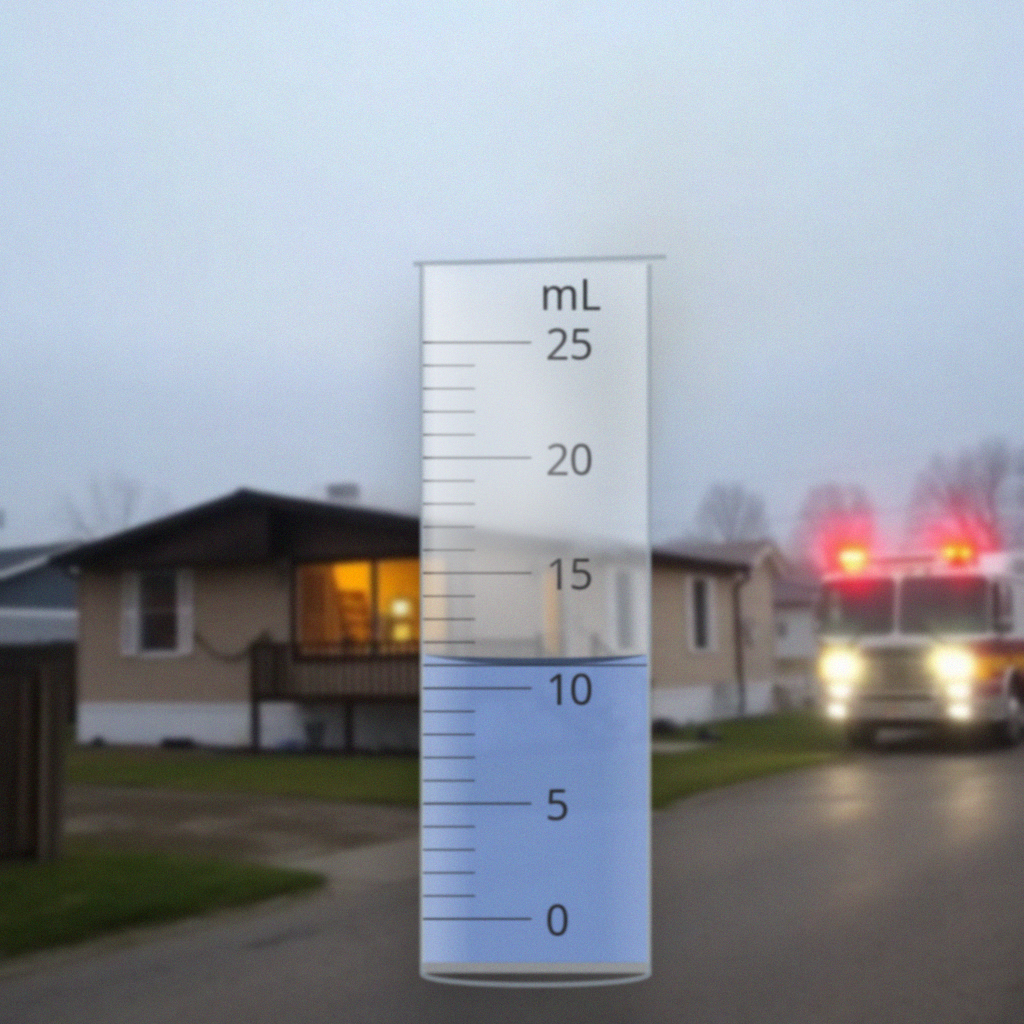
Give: 11 mL
